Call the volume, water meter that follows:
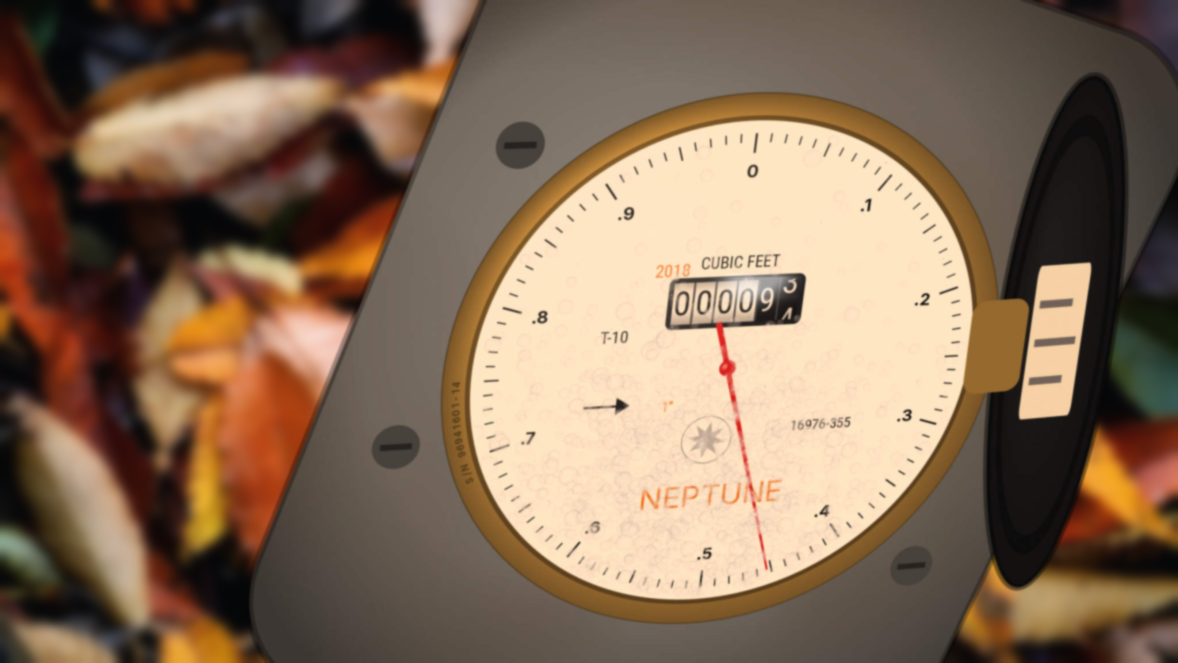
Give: 93.45 ft³
